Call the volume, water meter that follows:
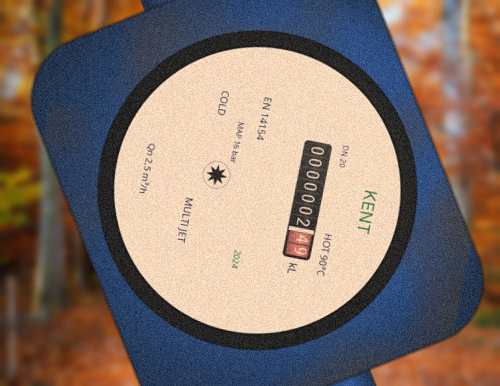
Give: 2.49 kL
